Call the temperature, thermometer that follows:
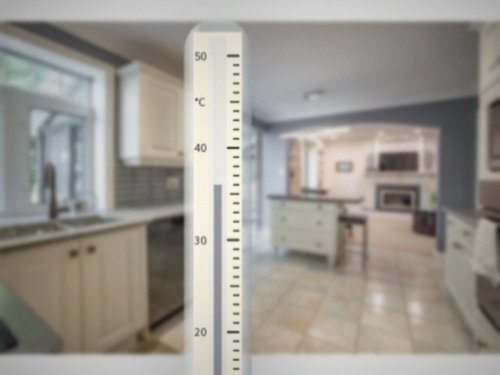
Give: 36 °C
